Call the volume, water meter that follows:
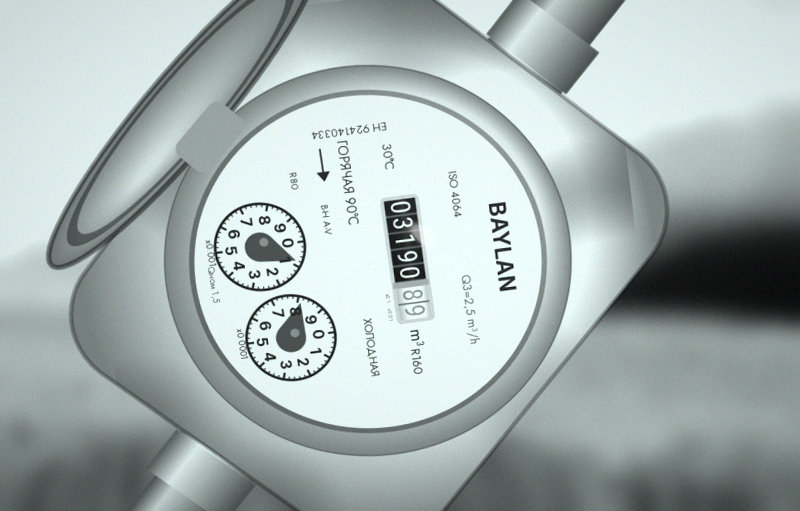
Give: 3190.8908 m³
